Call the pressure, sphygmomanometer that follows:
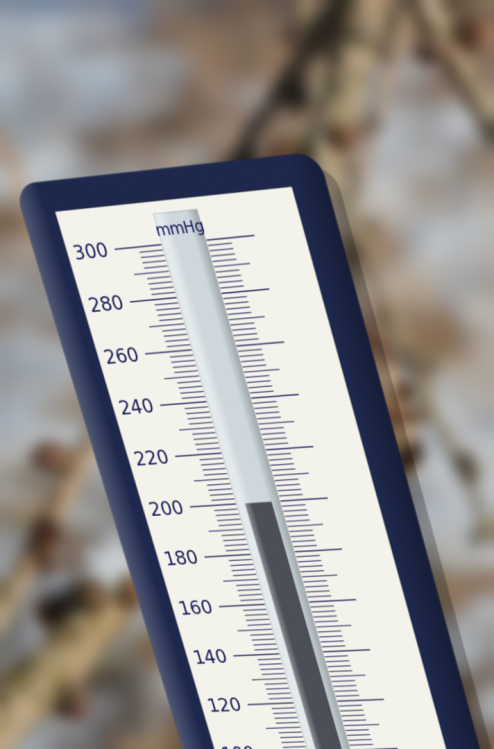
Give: 200 mmHg
